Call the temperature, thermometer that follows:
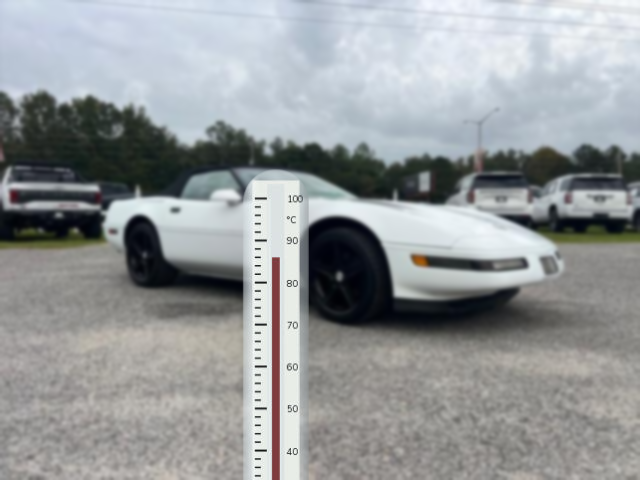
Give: 86 °C
